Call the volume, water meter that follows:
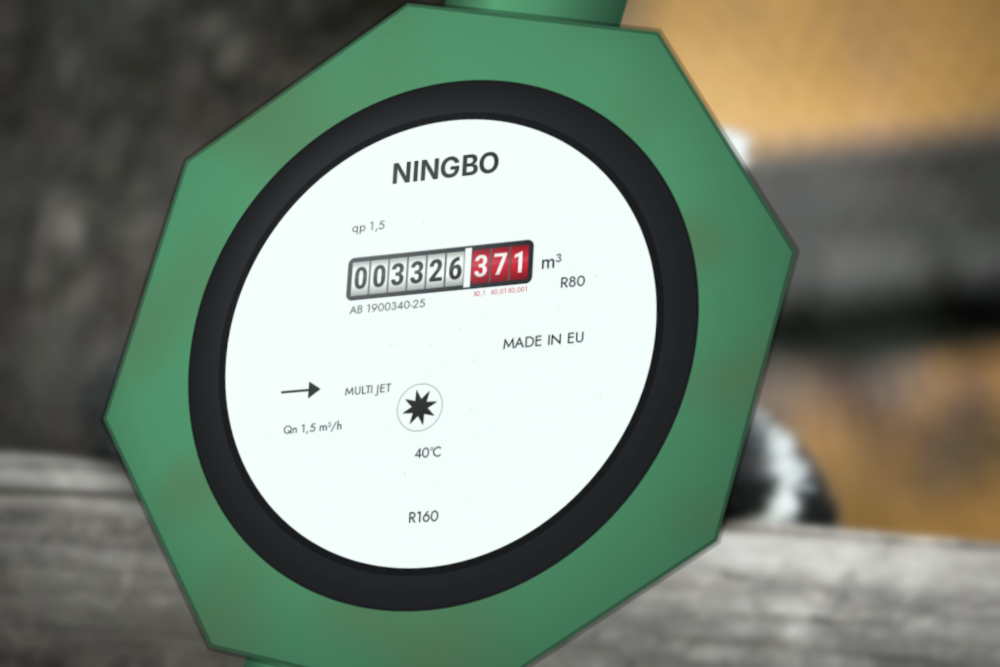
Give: 3326.371 m³
